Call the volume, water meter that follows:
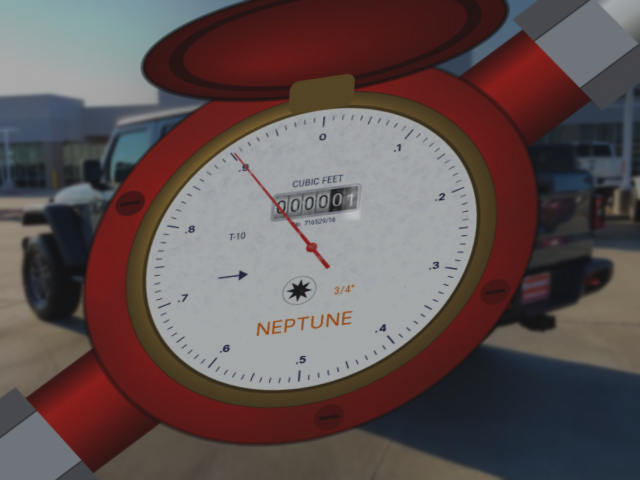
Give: 0.90 ft³
